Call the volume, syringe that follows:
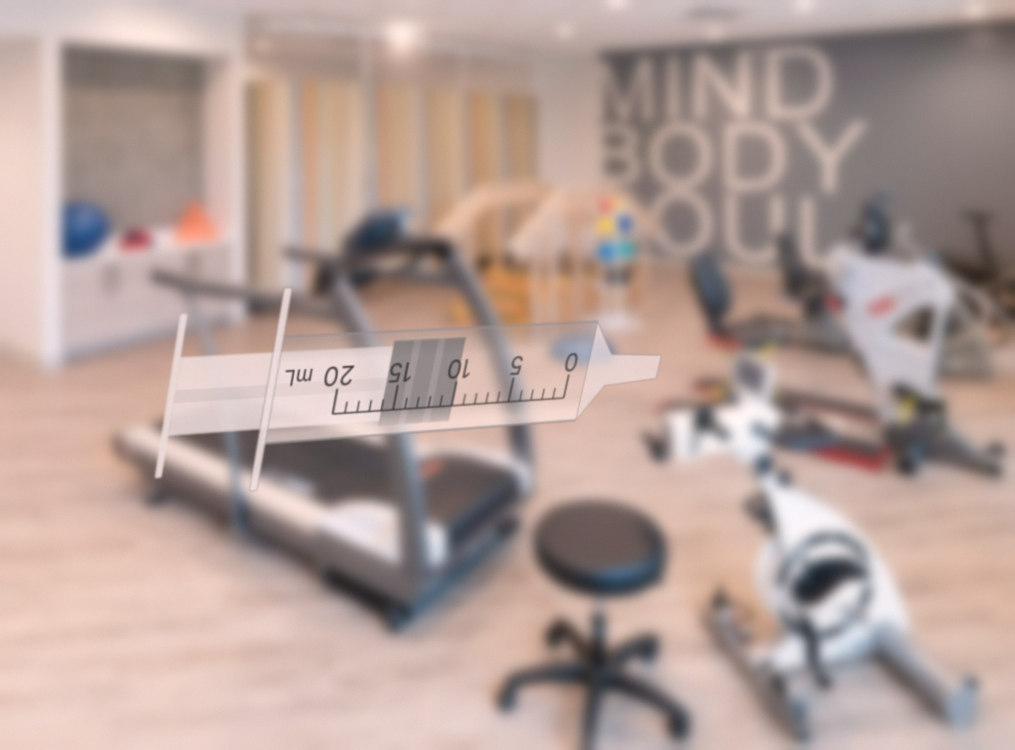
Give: 10 mL
